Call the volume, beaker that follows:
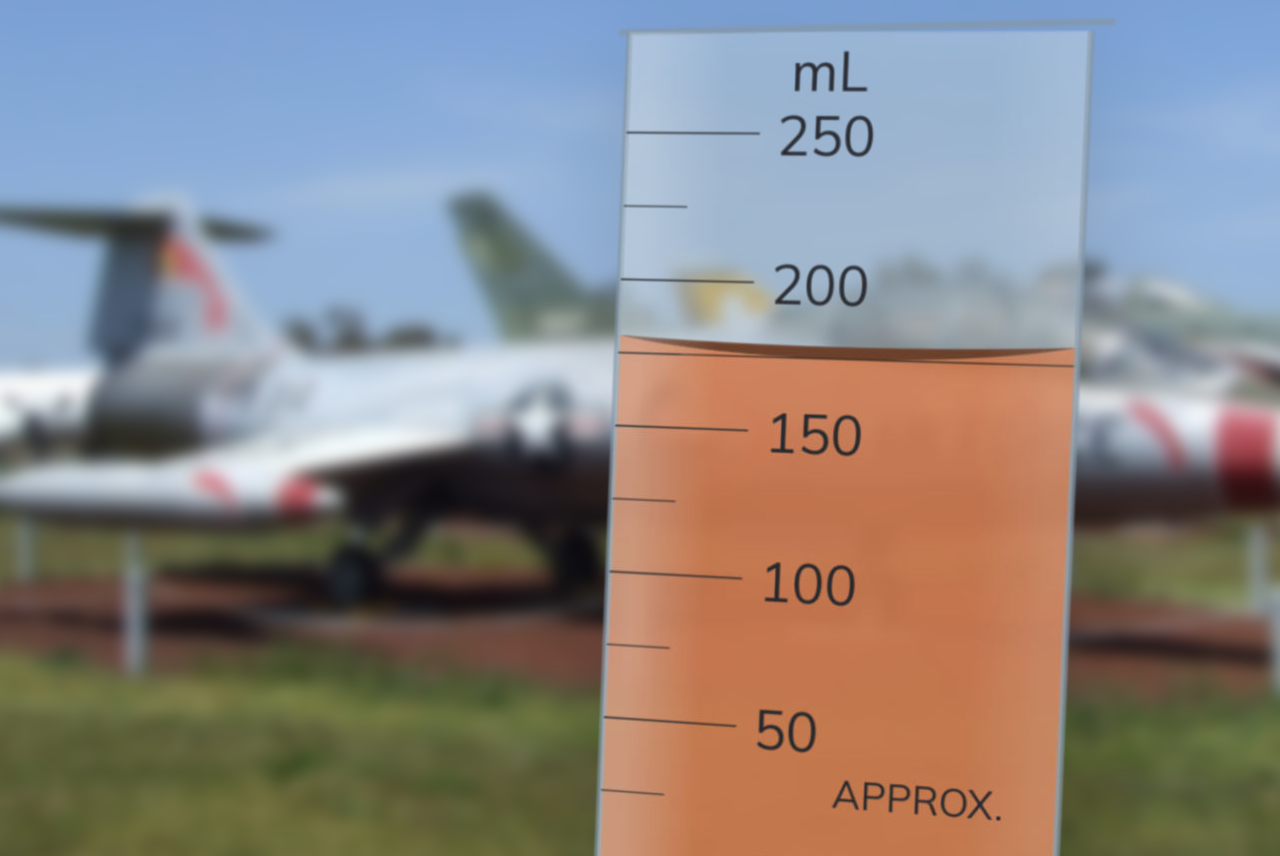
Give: 175 mL
